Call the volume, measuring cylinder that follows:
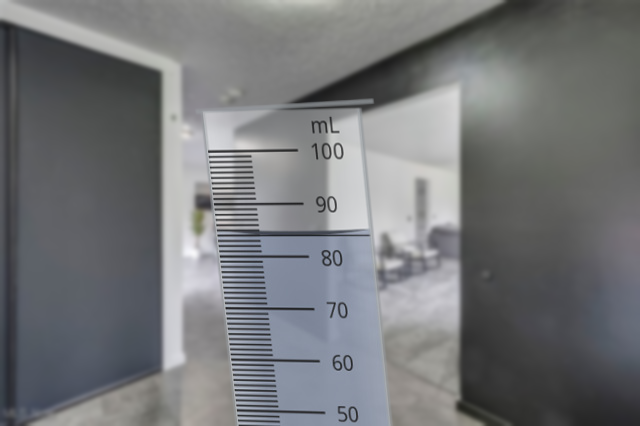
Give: 84 mL
